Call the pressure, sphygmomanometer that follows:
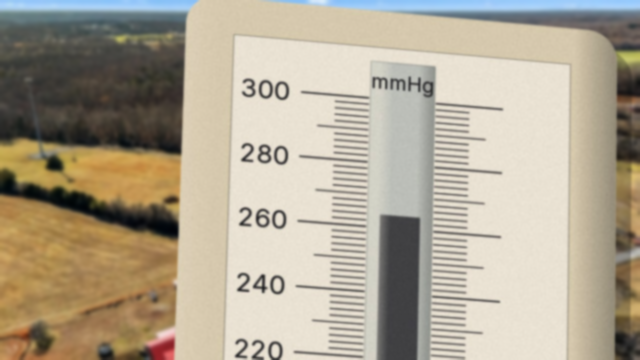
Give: 264 mmHg
